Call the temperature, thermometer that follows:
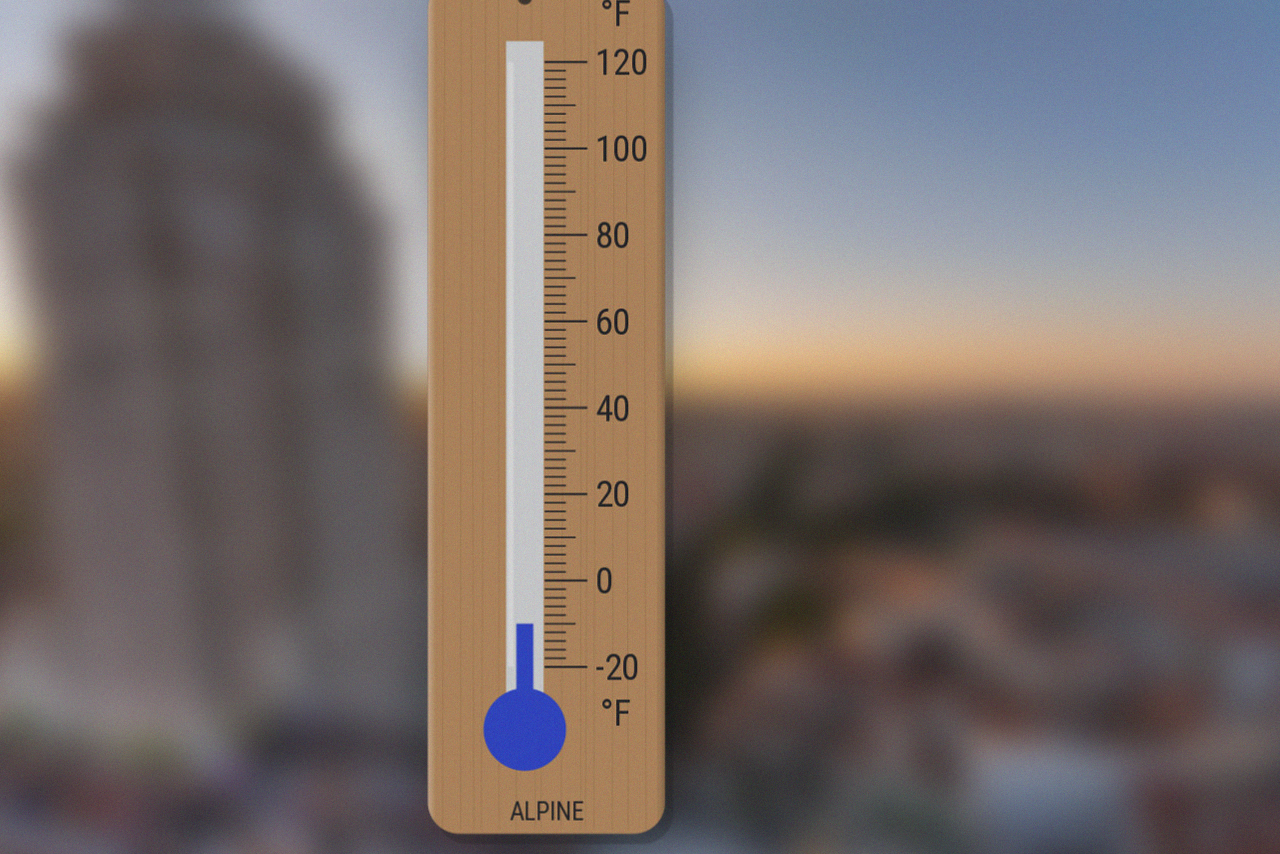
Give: -10 °F
